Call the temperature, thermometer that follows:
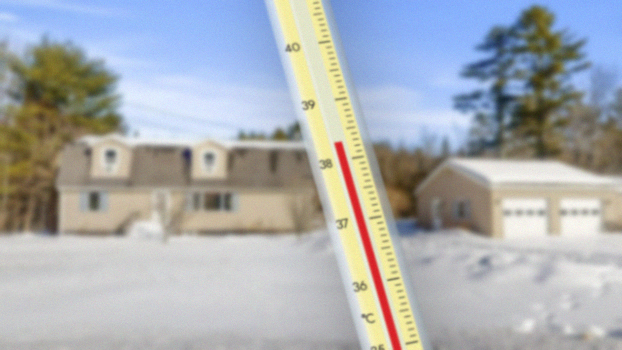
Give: 38.3 °C
